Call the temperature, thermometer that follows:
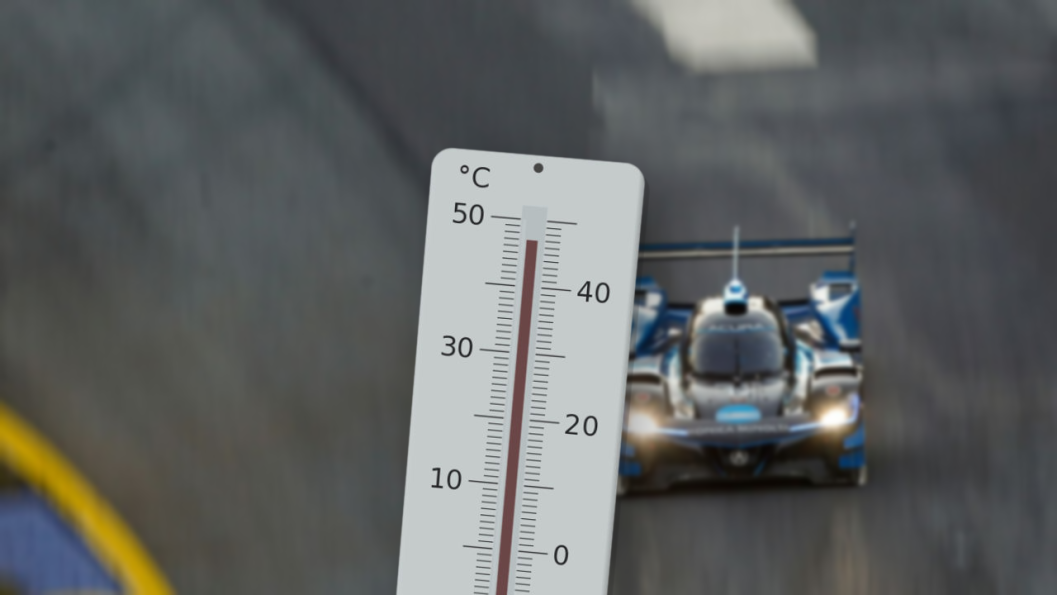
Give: 47 °C
